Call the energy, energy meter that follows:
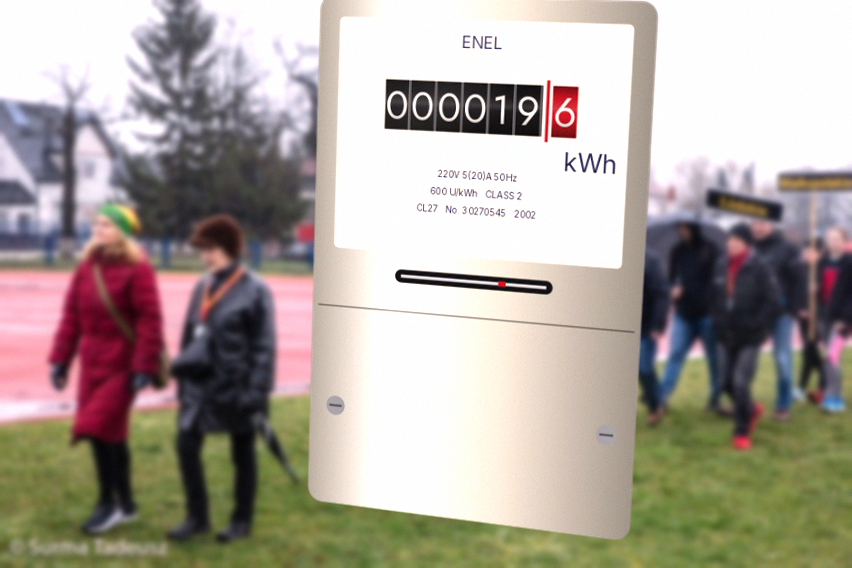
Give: 19.6 kWh
